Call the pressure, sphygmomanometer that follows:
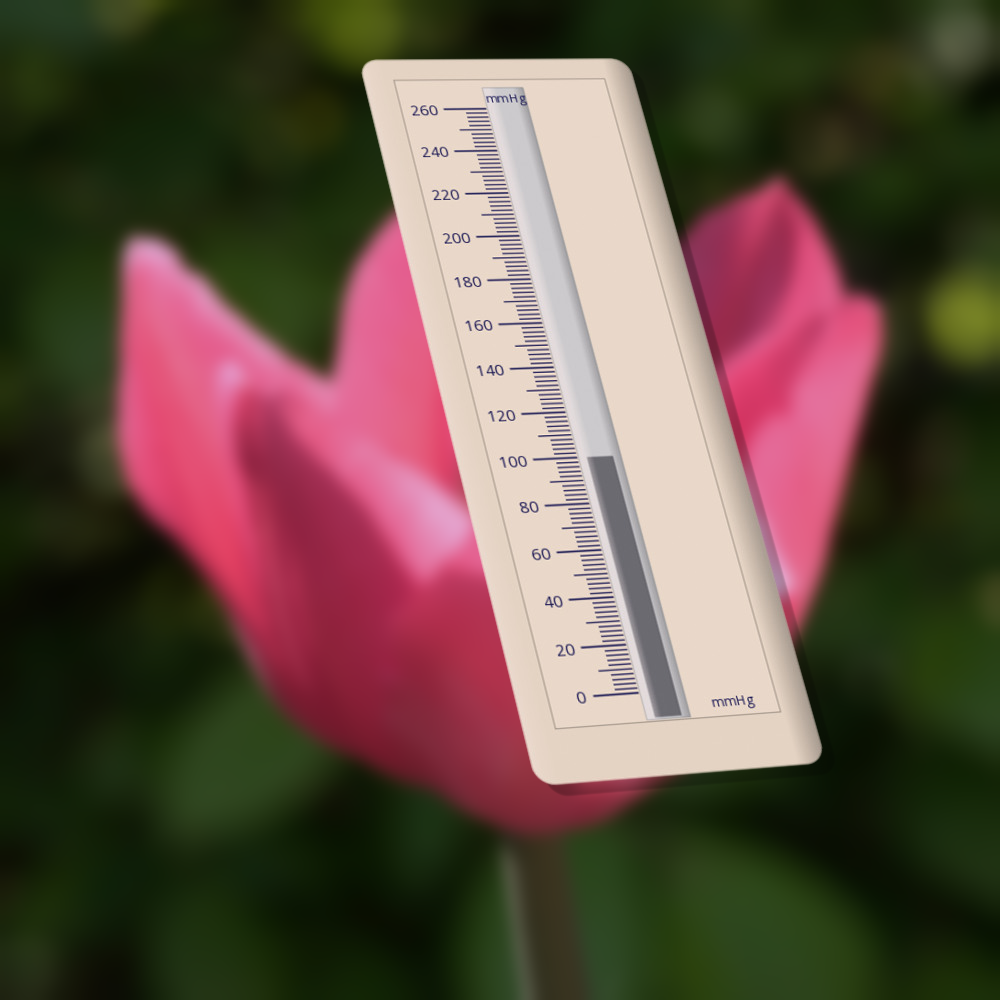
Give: 100 mmHg
